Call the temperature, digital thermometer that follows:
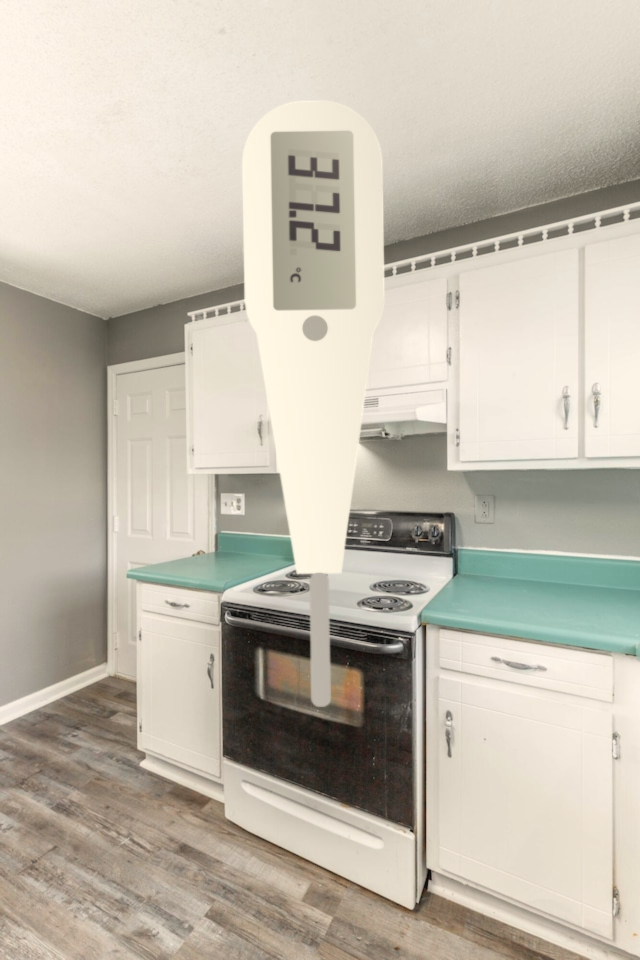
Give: 37.2 °C
